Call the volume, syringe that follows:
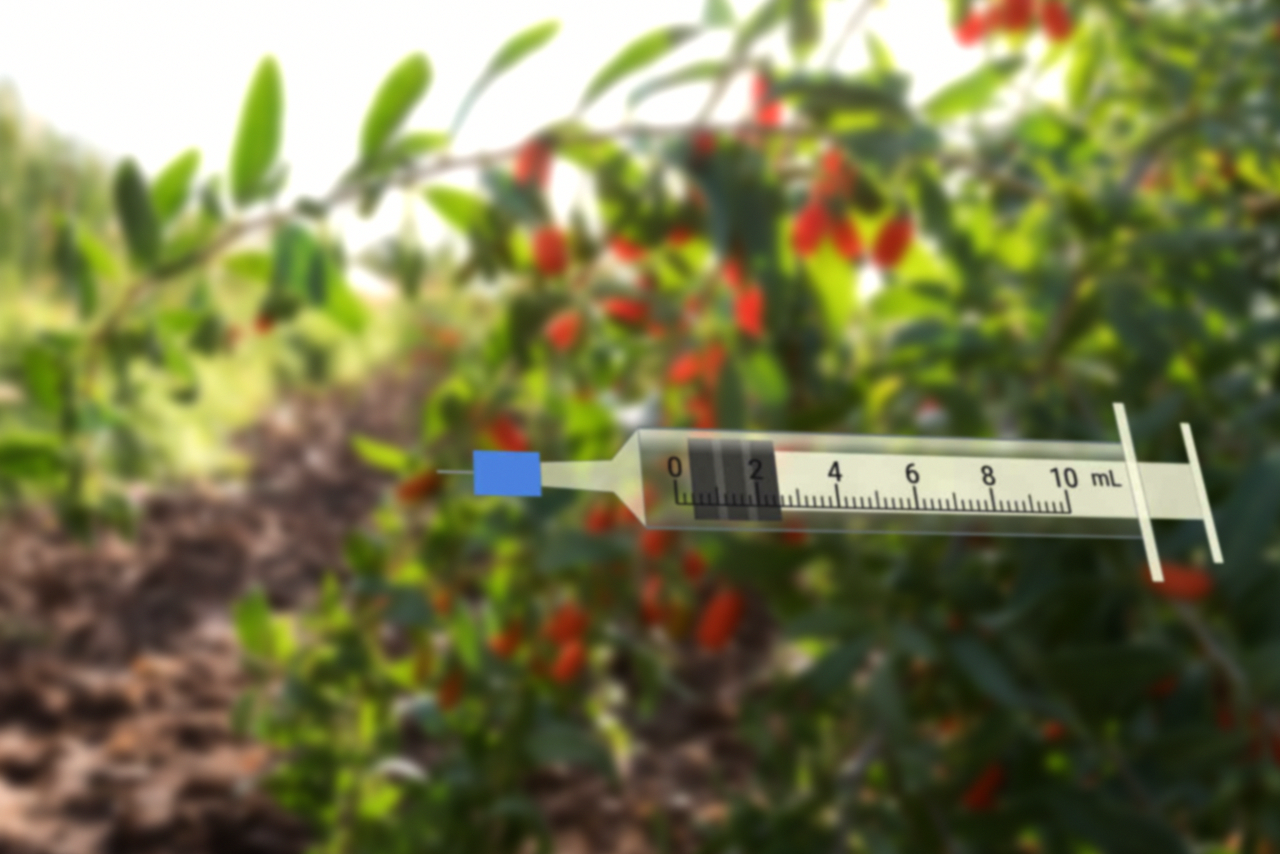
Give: 0.4 mL
